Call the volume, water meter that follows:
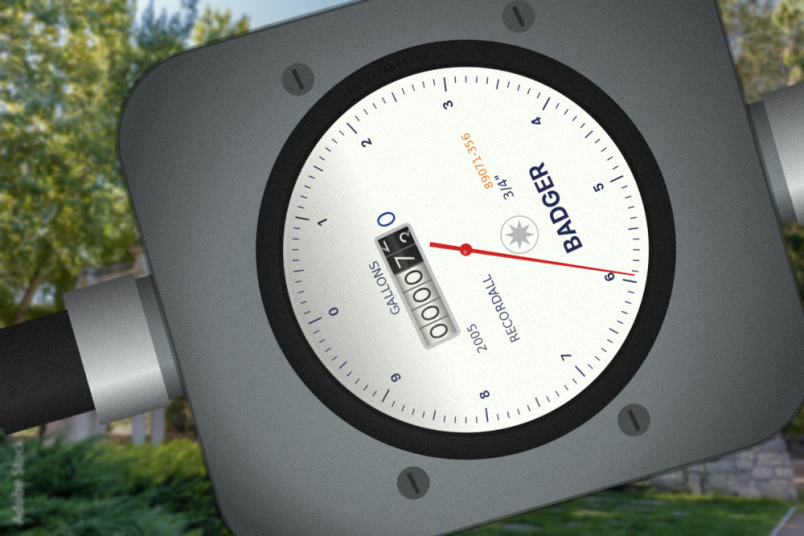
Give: 725.9 gal
